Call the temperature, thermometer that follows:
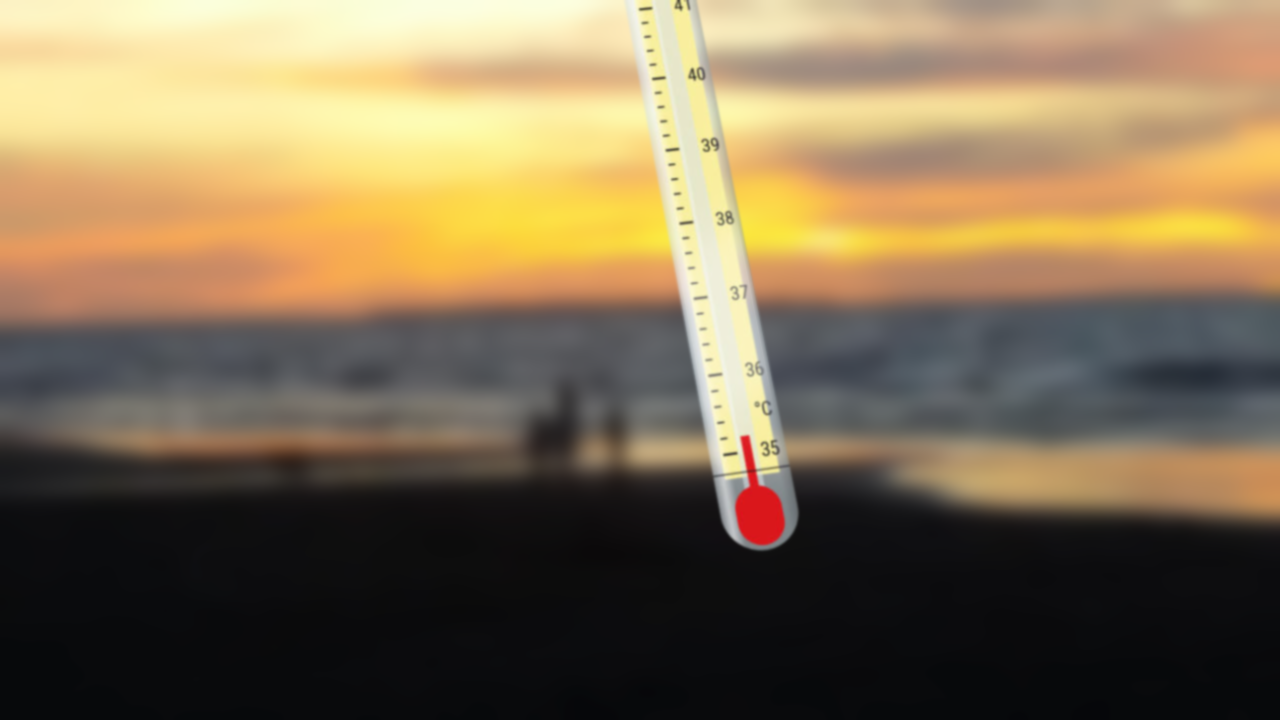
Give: 35.2 °C
